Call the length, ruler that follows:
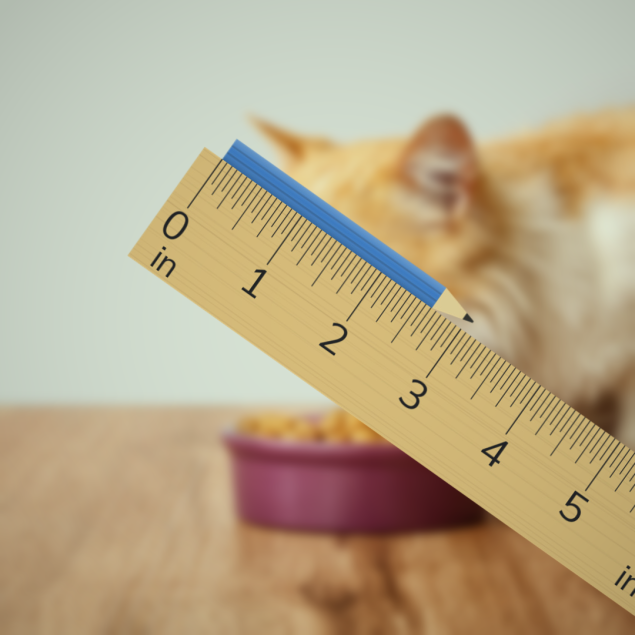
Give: 3.0625 in
